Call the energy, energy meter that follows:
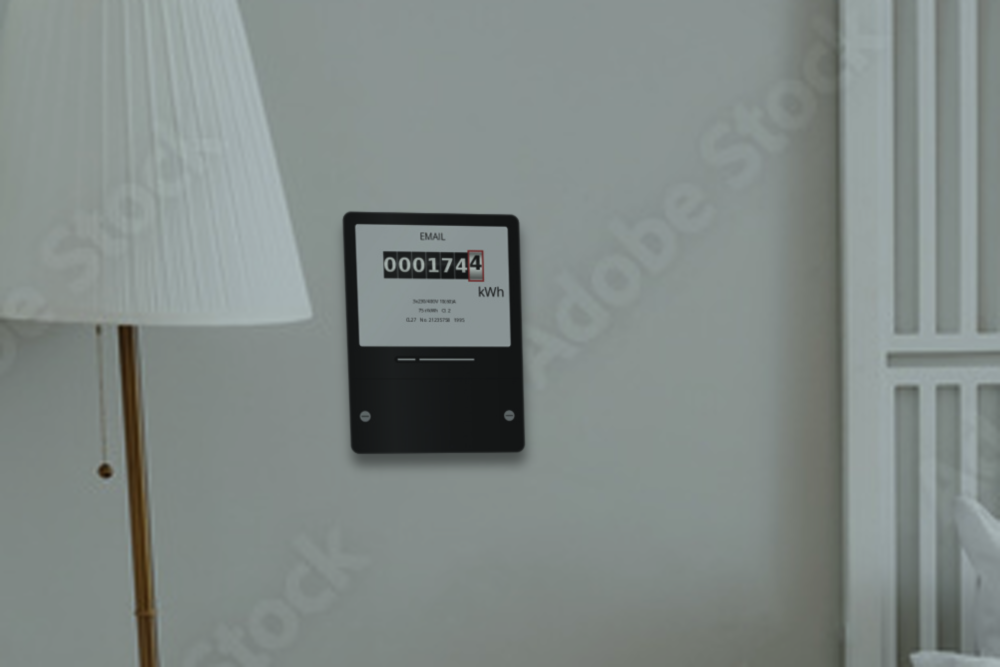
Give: 174.4 kWh
